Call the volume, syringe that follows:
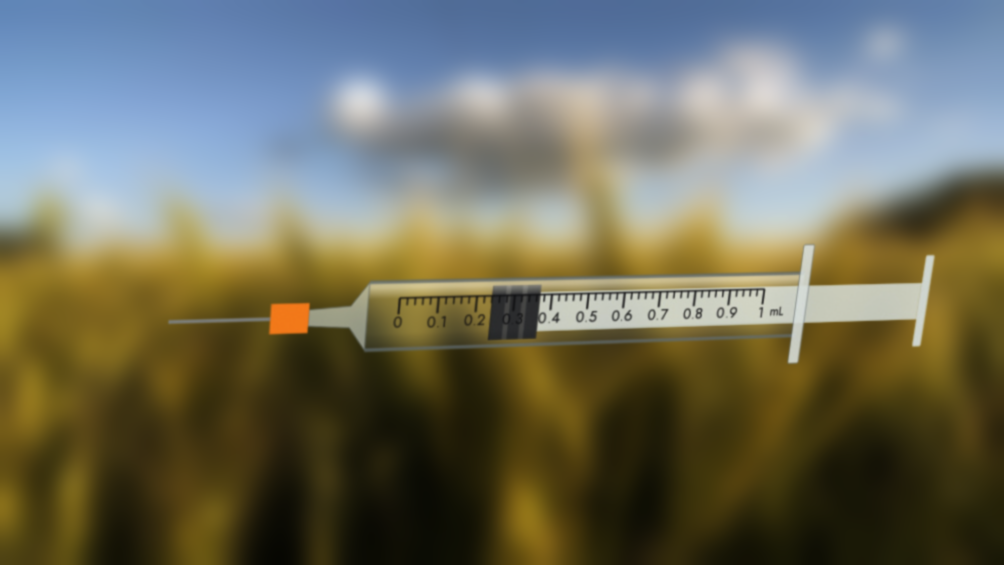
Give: 0.24 mL
